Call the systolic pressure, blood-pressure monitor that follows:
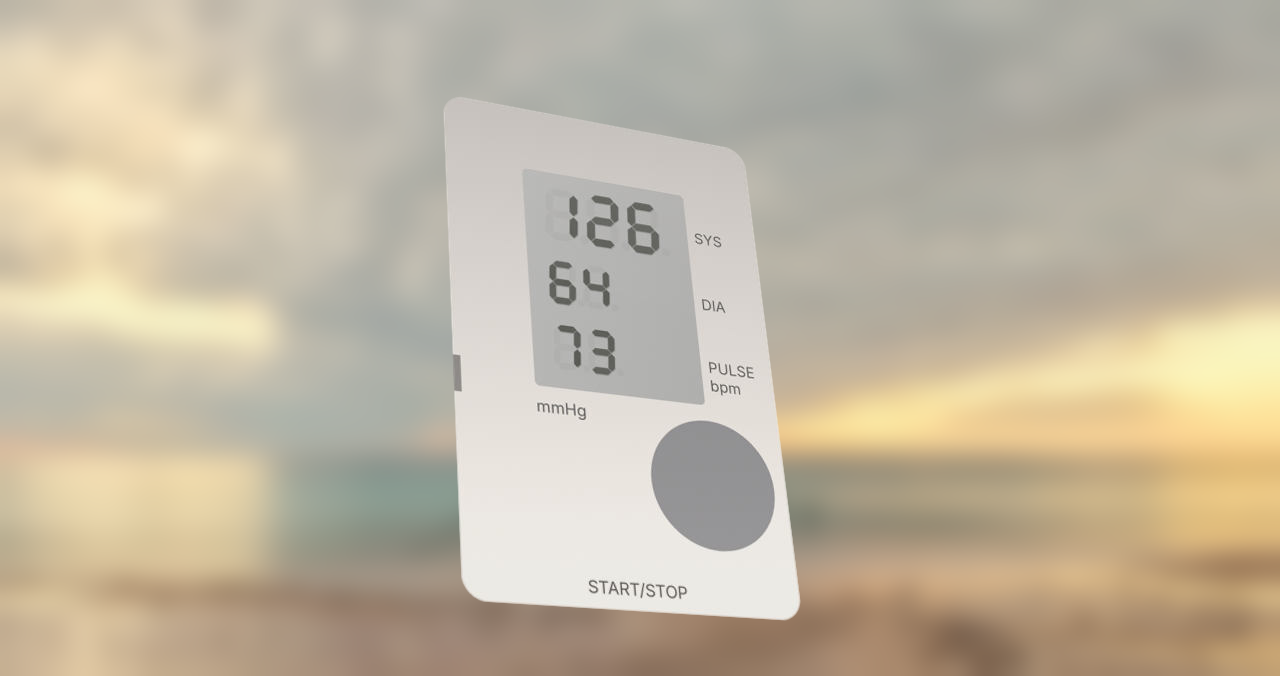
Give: 126 mmHg
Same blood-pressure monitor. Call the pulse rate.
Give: 73 bpm
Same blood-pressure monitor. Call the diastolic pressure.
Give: 64 mmHg
